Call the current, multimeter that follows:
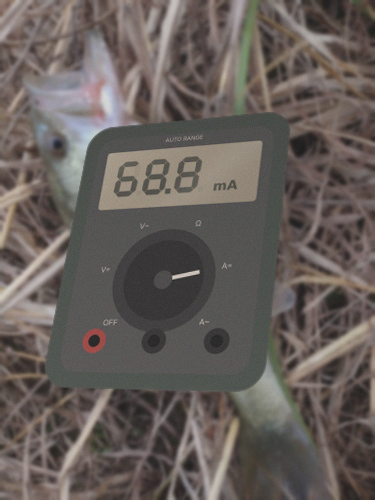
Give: 68.8 mA
